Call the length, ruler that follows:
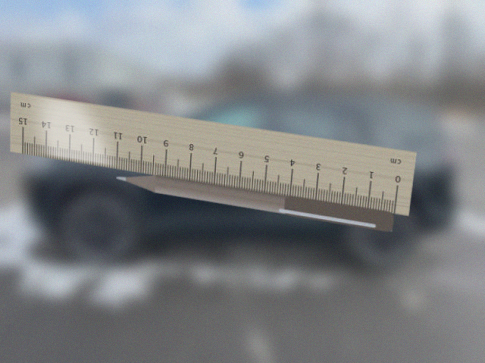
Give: 11 cm
